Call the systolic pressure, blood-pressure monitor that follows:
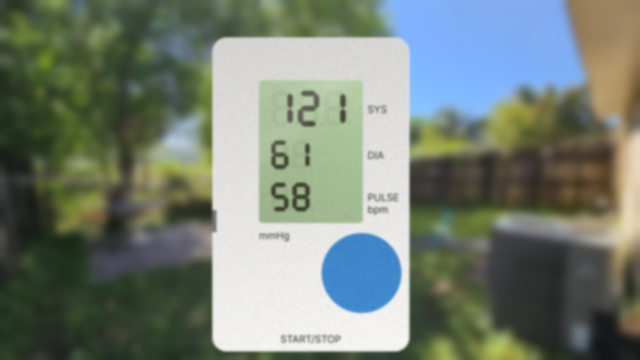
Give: 121 mmHg
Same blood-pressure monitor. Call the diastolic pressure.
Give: 61 mmHg
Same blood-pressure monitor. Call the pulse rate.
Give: 58 bpm
